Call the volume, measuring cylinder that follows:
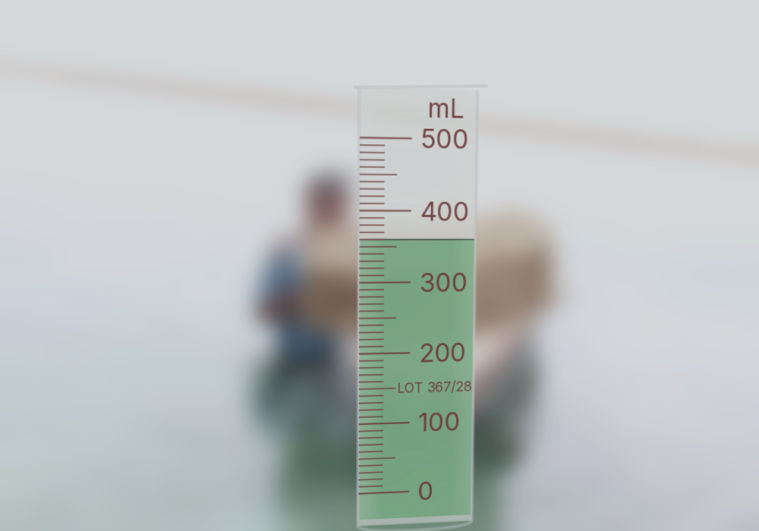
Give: 360 mL
